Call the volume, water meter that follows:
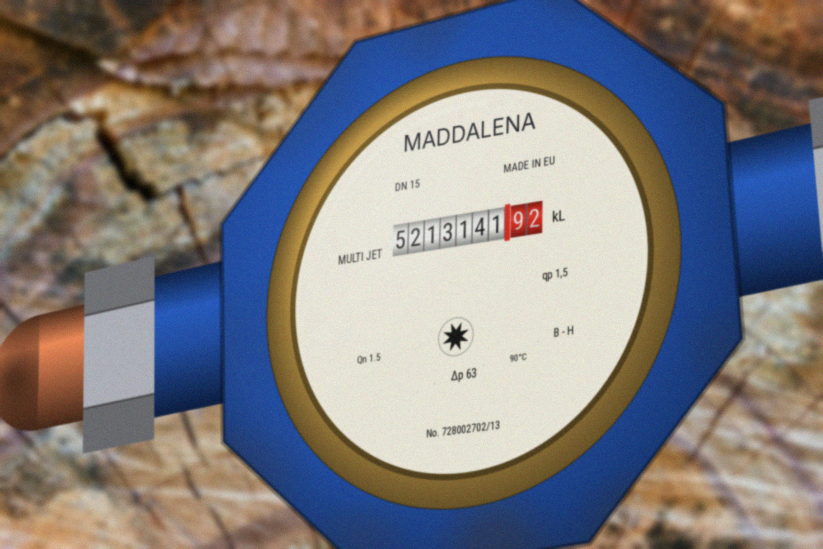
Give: 5213141.92 kL
